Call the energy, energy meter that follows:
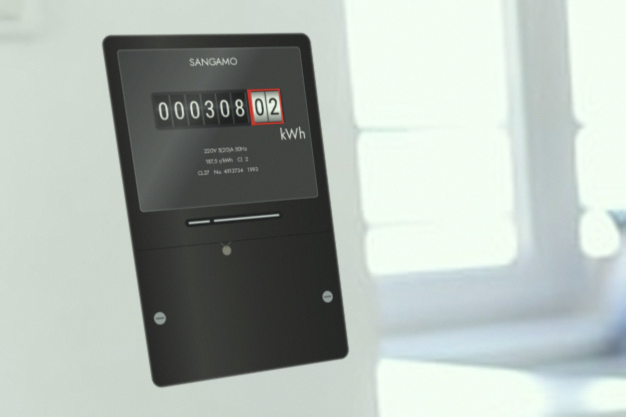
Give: 308.02 kWh
